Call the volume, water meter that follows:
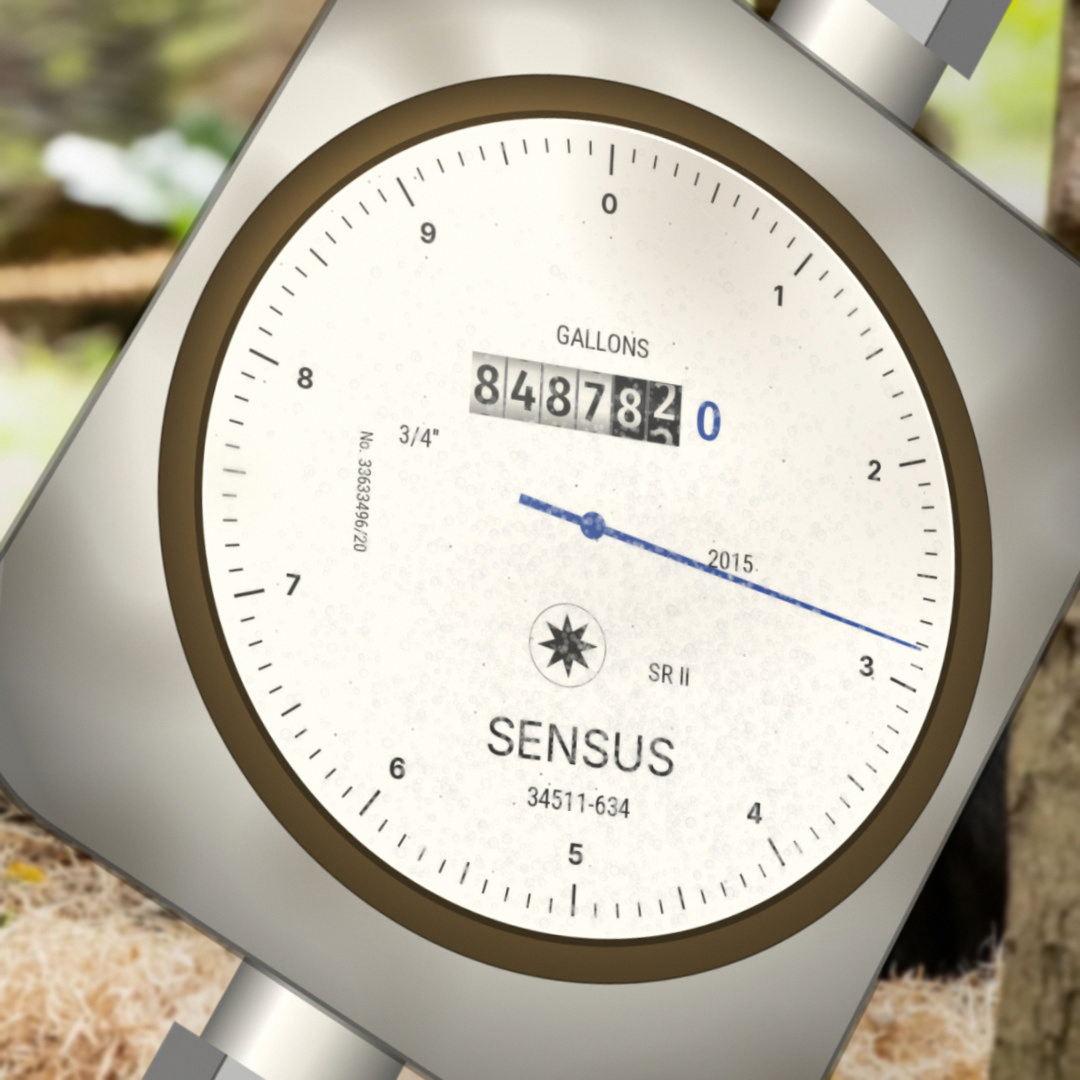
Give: 8487822.8 gal
